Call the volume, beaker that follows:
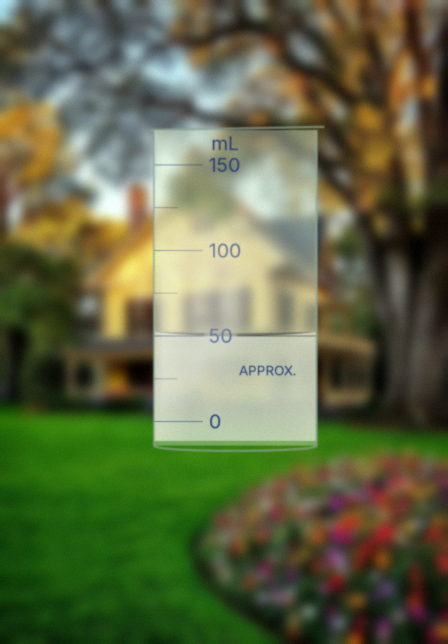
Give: 50 mL
